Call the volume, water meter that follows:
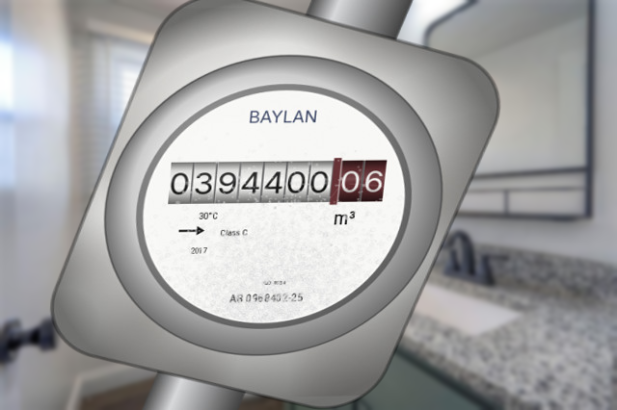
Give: 394400.06 m³
